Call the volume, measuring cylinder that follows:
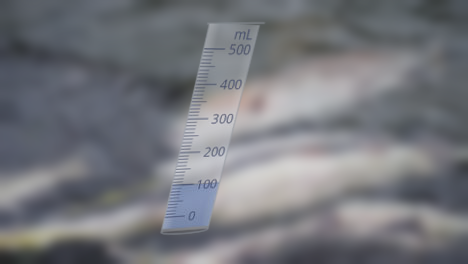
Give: 100 mL
